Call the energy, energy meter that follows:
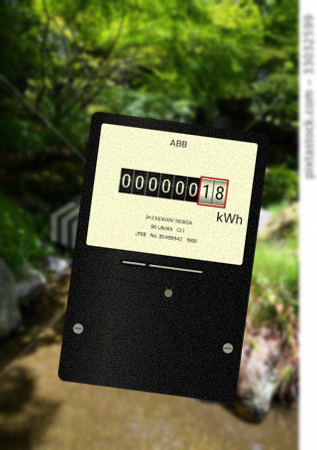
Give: 0.18 kWh
